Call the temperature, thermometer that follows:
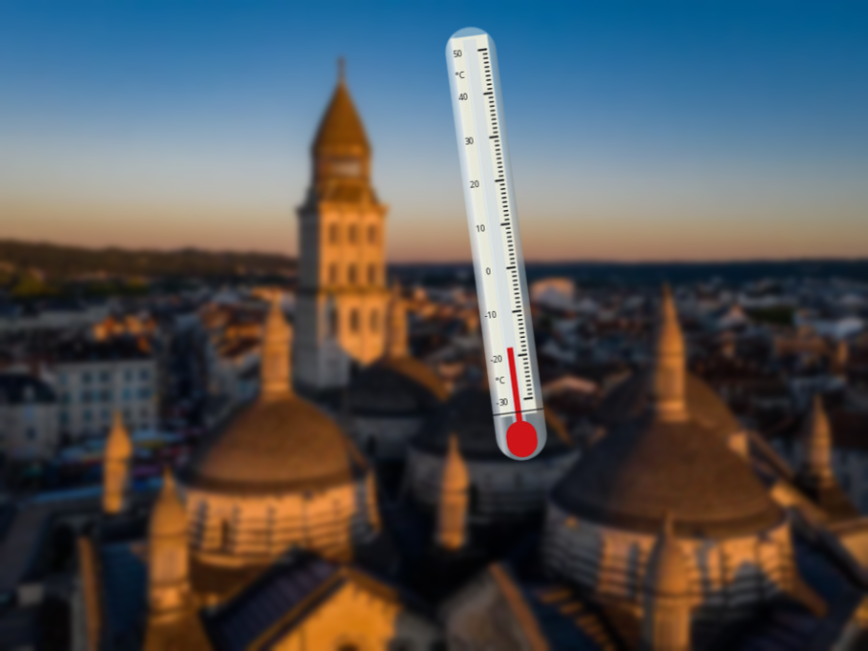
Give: -18 °C
